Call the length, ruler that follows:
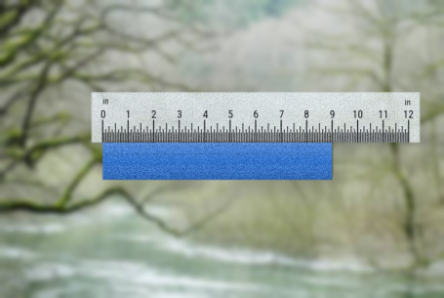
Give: 9 in
